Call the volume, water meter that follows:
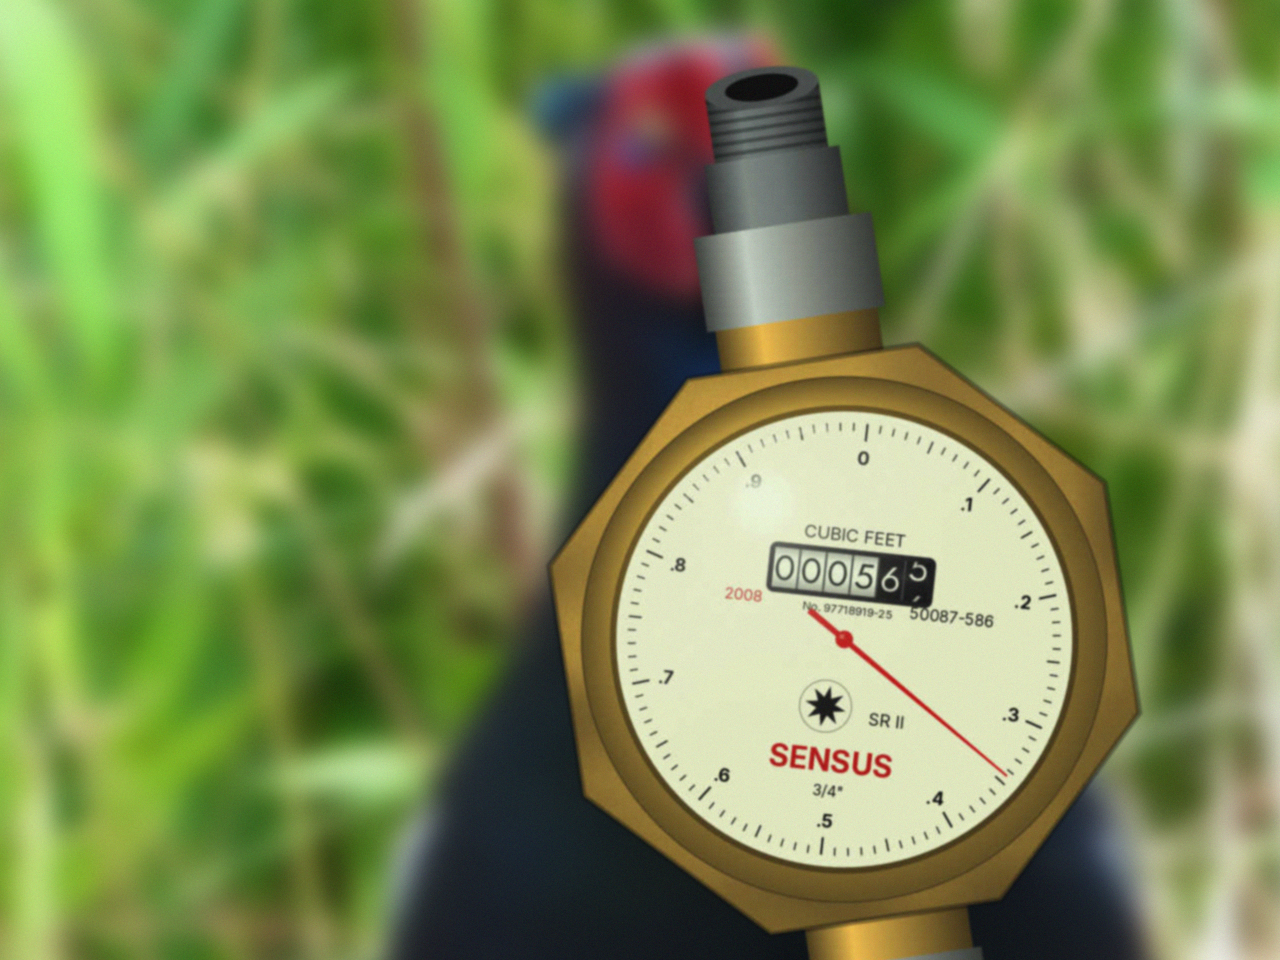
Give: 565.34 ft³
